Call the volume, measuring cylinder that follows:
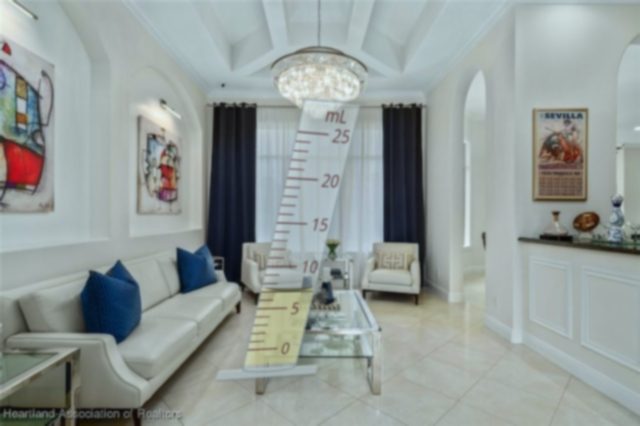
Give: 7 mL
